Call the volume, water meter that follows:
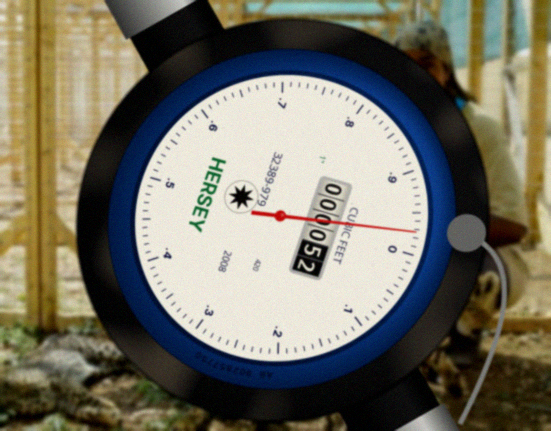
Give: 51.97 ft³
